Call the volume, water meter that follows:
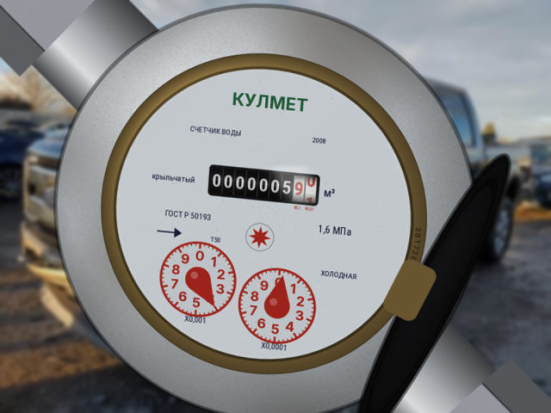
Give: 5.9040 m³
